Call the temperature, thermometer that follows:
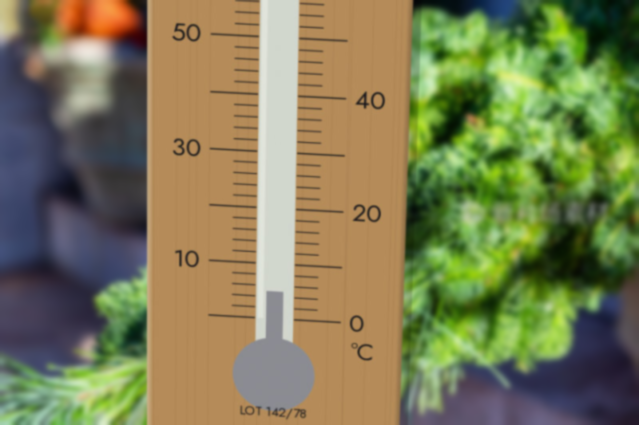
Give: 5 °C
